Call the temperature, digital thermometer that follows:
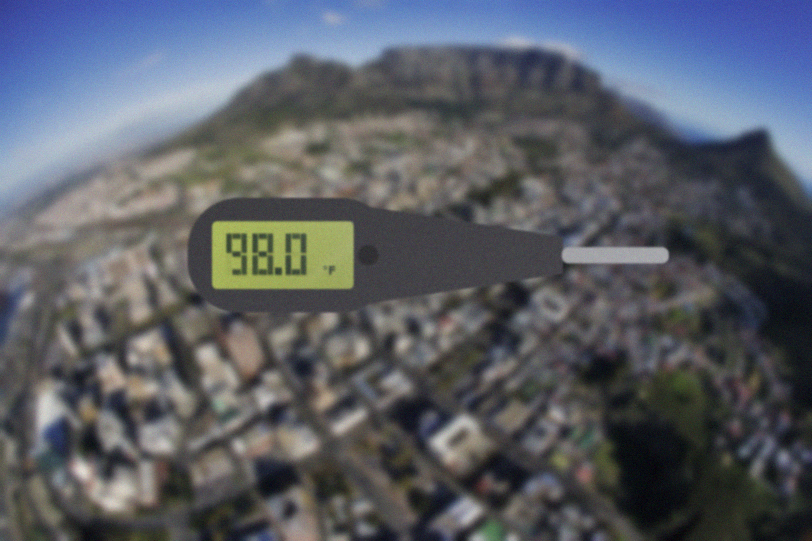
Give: 98.0 °F
